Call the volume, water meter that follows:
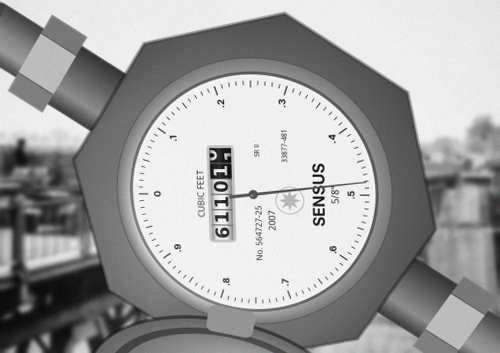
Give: 611010.48 ft³
